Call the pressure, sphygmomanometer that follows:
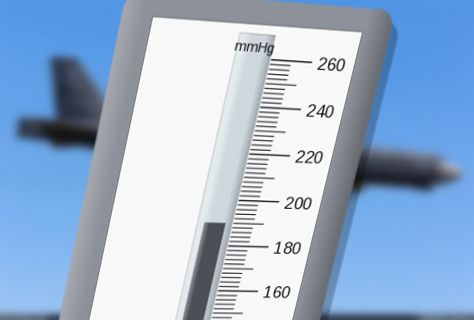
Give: 190 mmHg
